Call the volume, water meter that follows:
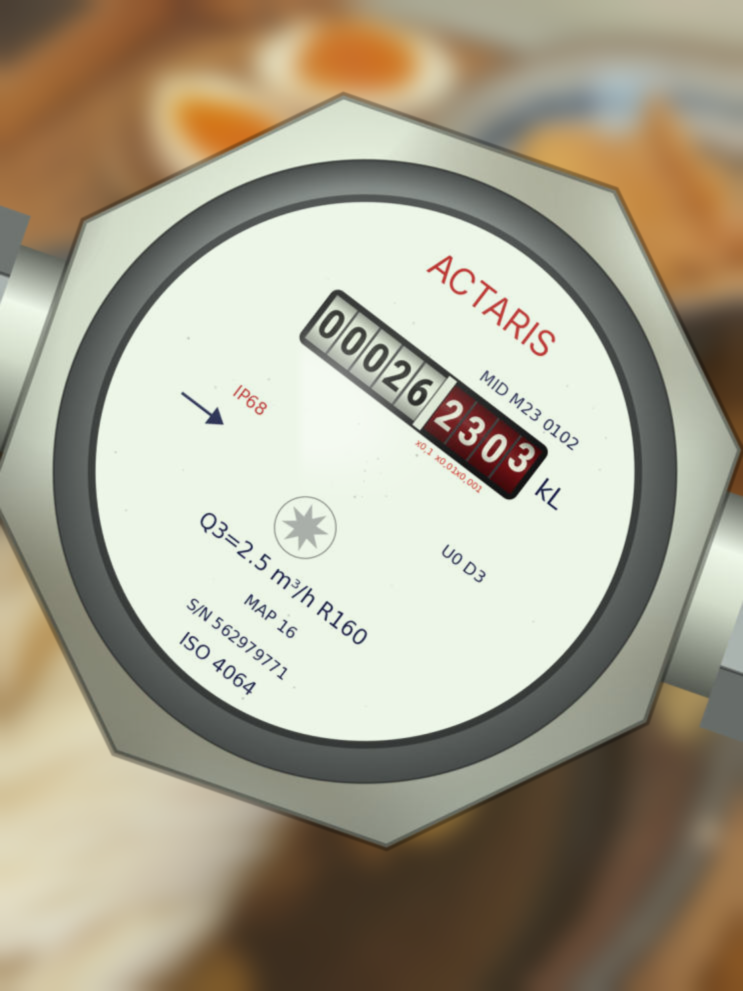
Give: 26.2303 kL
